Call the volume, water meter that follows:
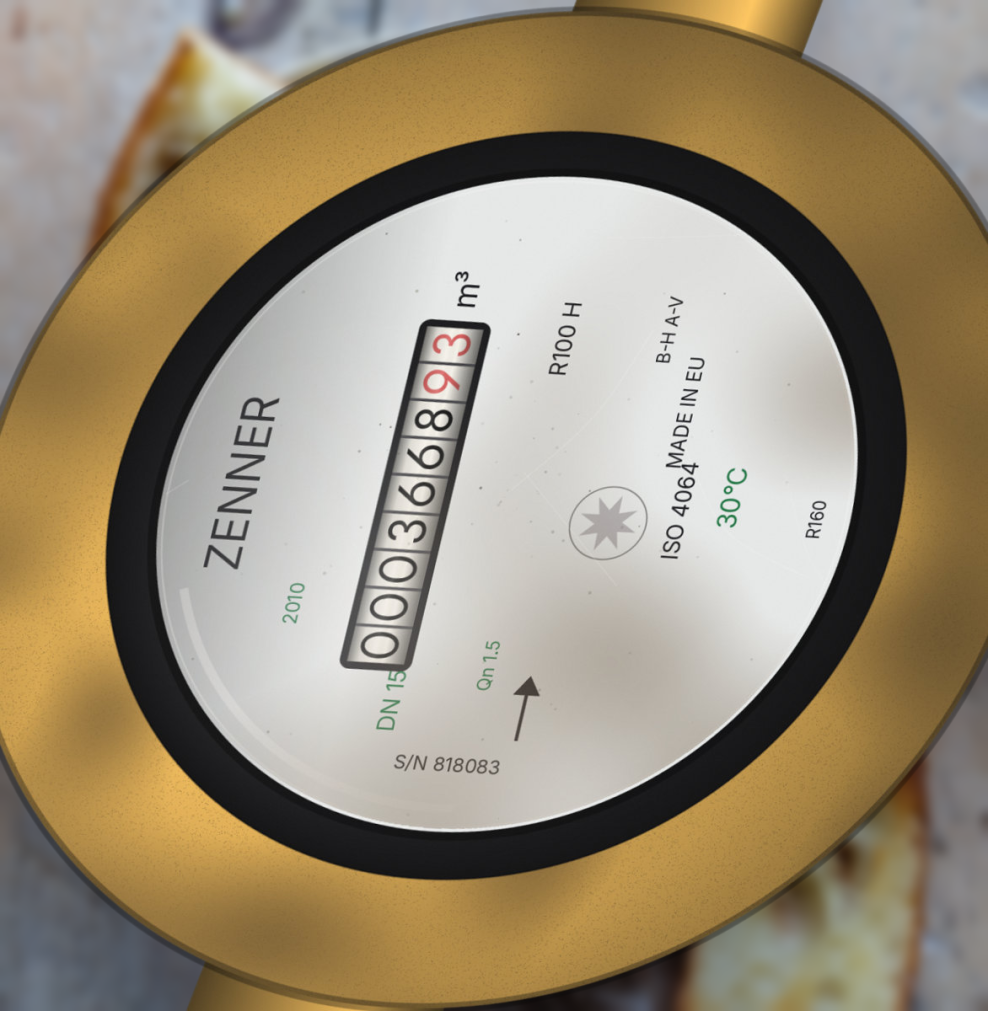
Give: 3668.93 m³
